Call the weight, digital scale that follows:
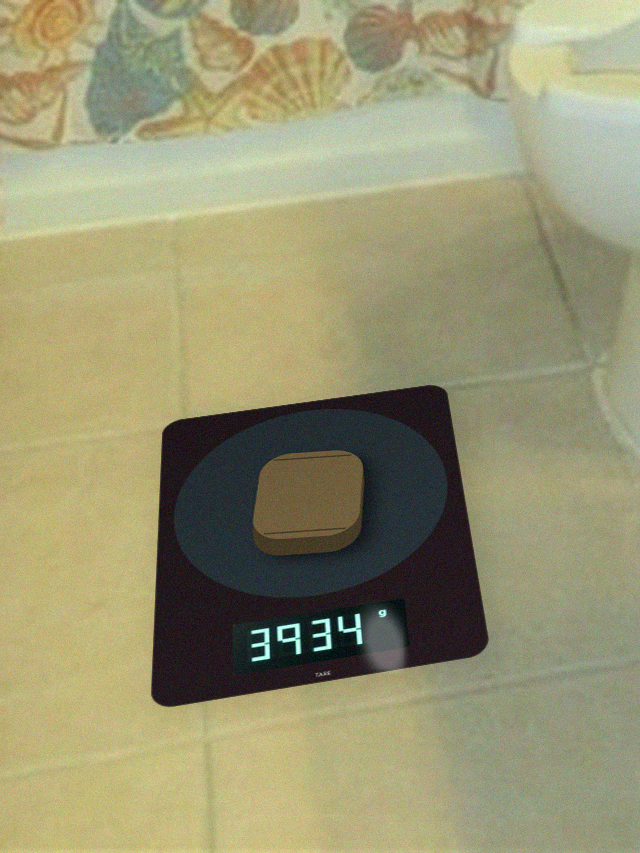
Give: 3934 g
